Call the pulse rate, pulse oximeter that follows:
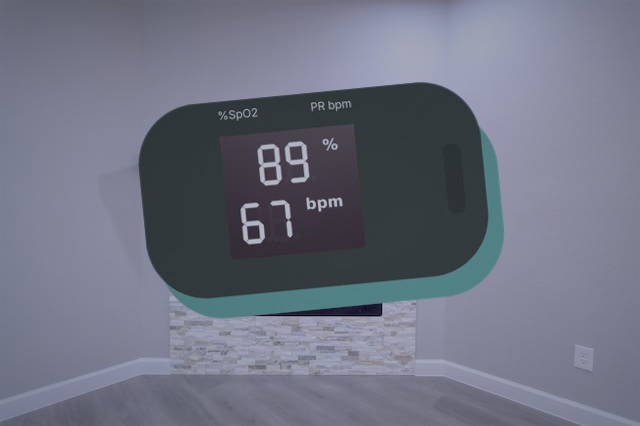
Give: 67 bpm
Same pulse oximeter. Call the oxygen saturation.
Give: 89 %
